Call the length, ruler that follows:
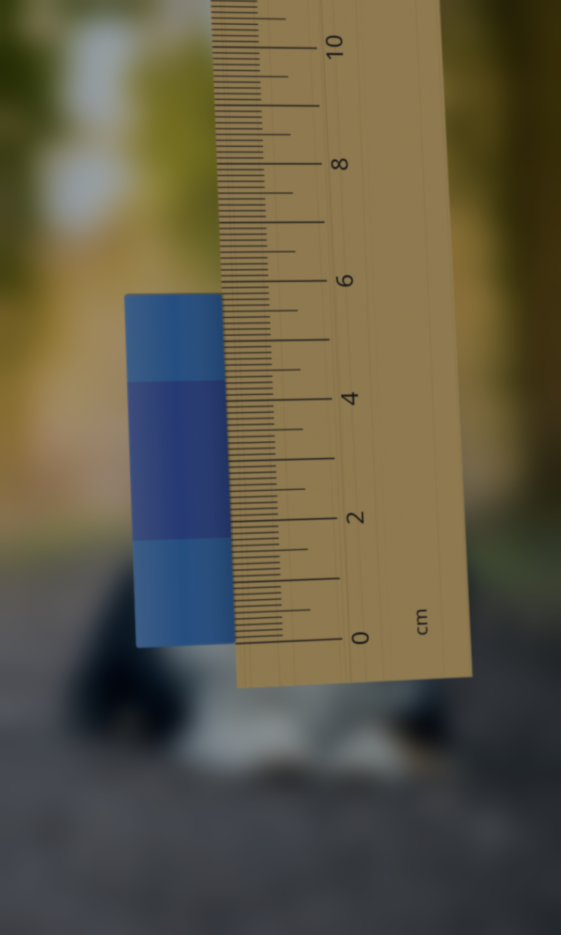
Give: 5.8 cm
